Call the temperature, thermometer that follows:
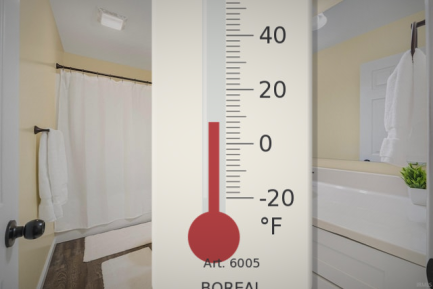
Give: 8 °F
